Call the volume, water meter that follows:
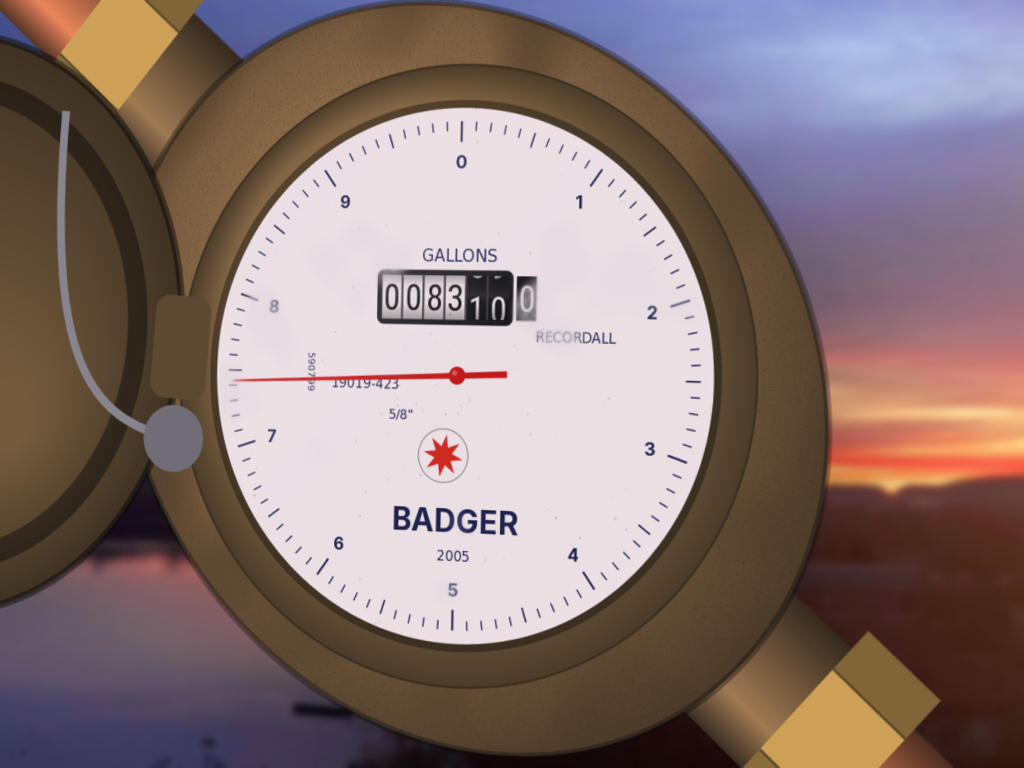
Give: 83097.4 gal
